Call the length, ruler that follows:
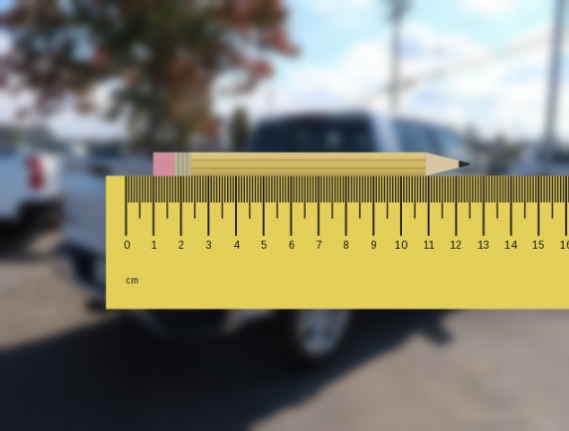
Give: 11.5 cm
